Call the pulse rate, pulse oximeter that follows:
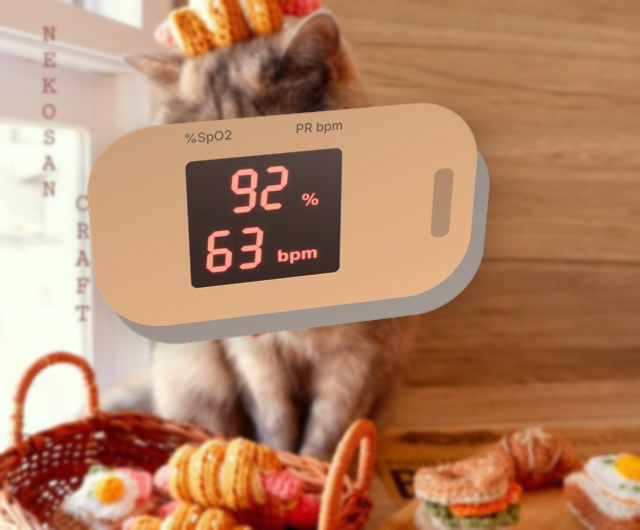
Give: 63 bpm
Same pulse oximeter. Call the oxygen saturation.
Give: 92 %
